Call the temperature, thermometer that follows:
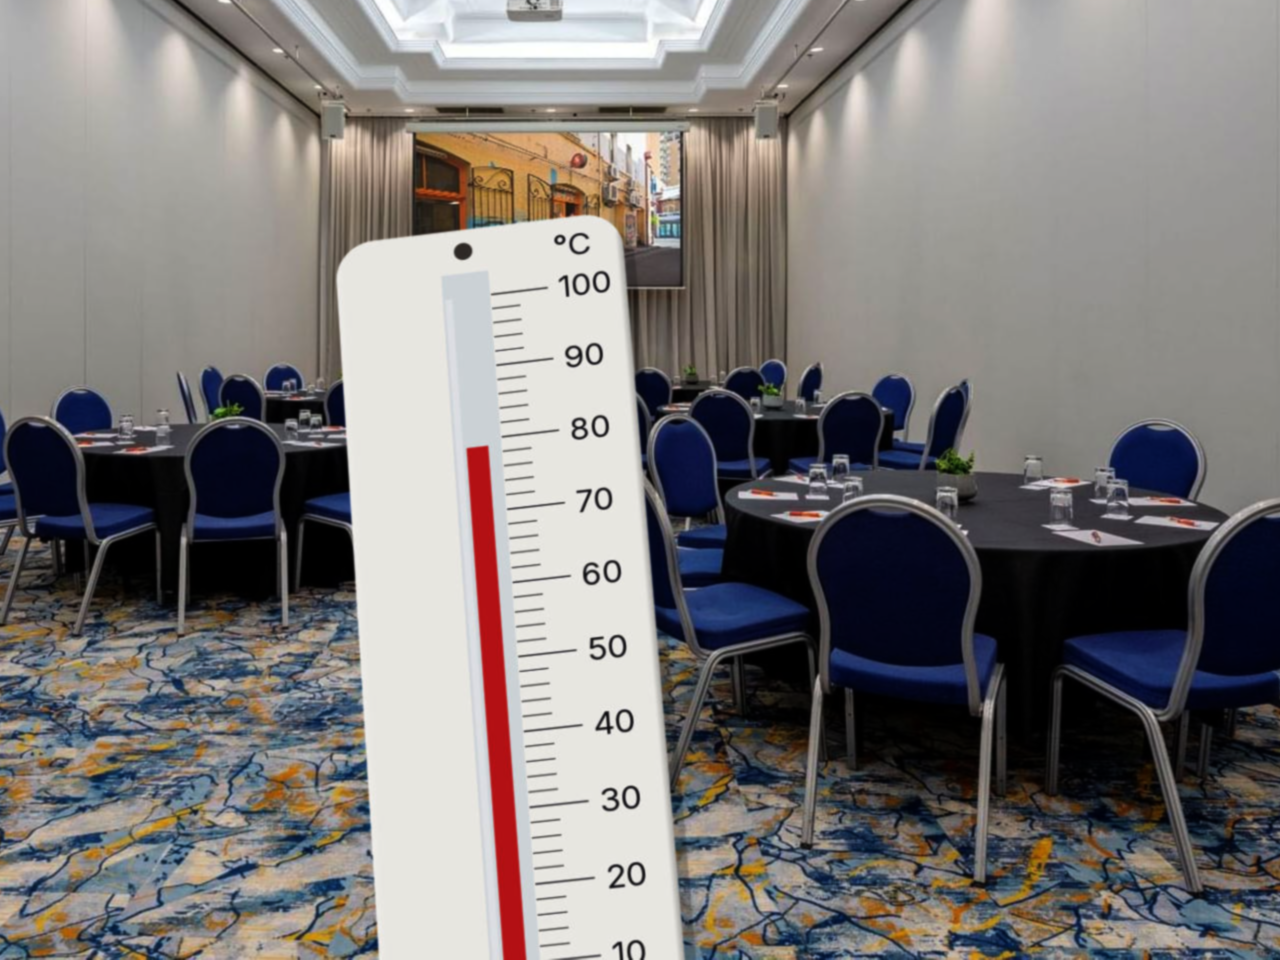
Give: 79 °C
